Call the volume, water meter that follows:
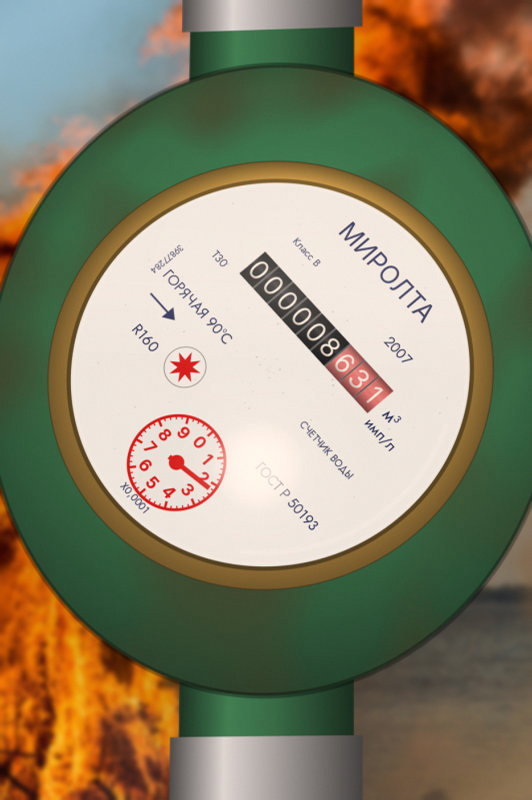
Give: 8.6312 m³
